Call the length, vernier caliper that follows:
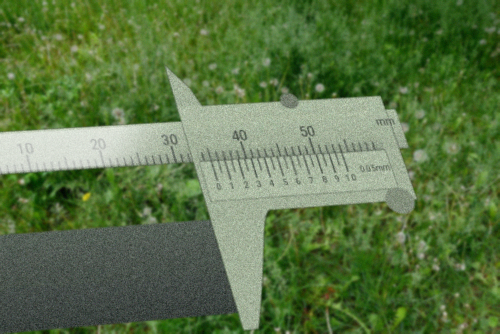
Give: 35.0 mm
